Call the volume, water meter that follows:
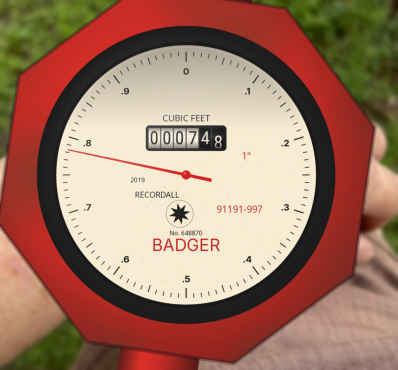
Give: 747.78 ft³
